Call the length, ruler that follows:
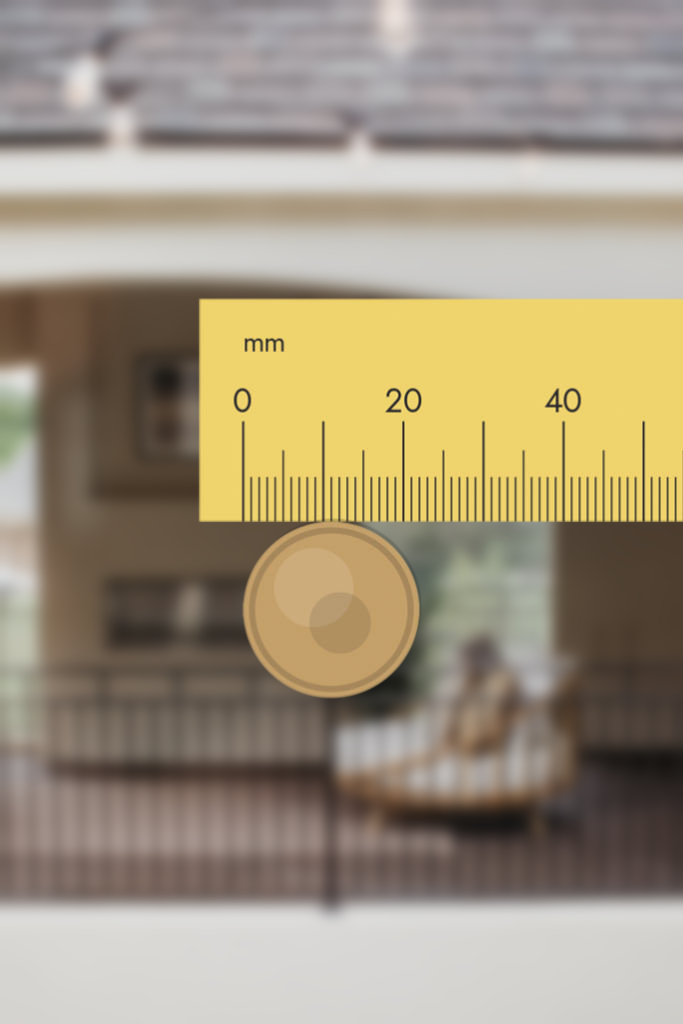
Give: 22 mm
